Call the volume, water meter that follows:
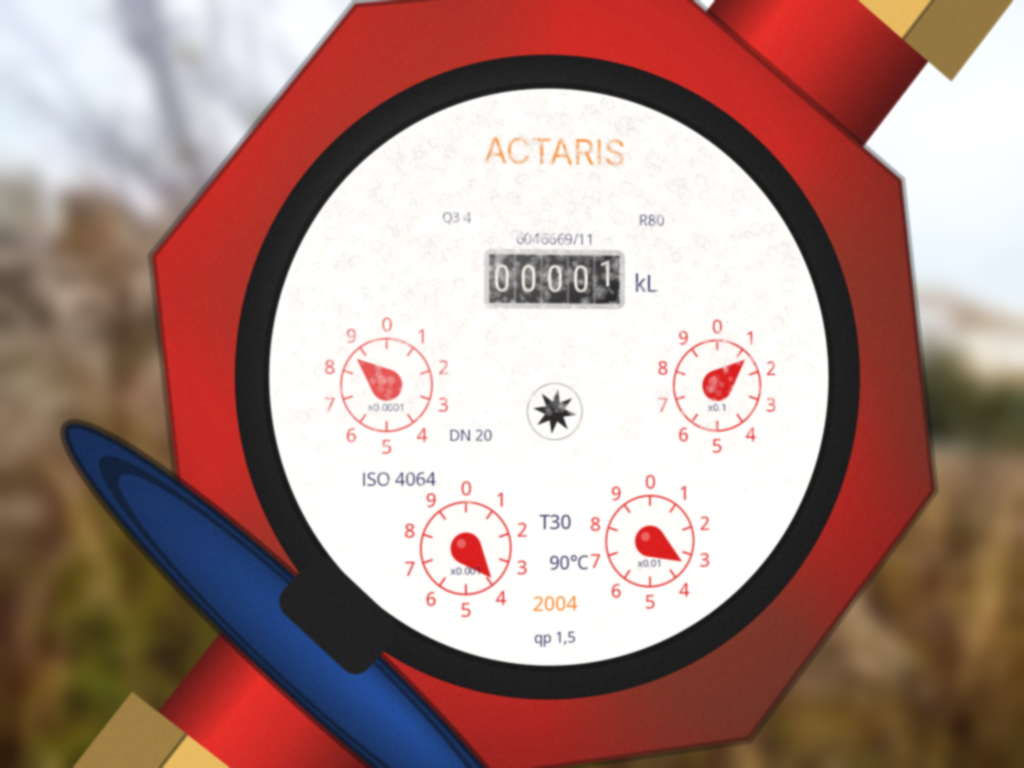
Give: 1.1338 kL
